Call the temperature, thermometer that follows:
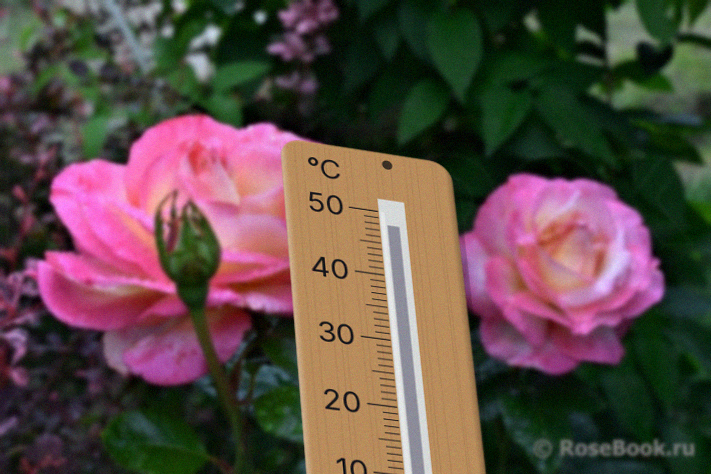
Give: 48 °C
